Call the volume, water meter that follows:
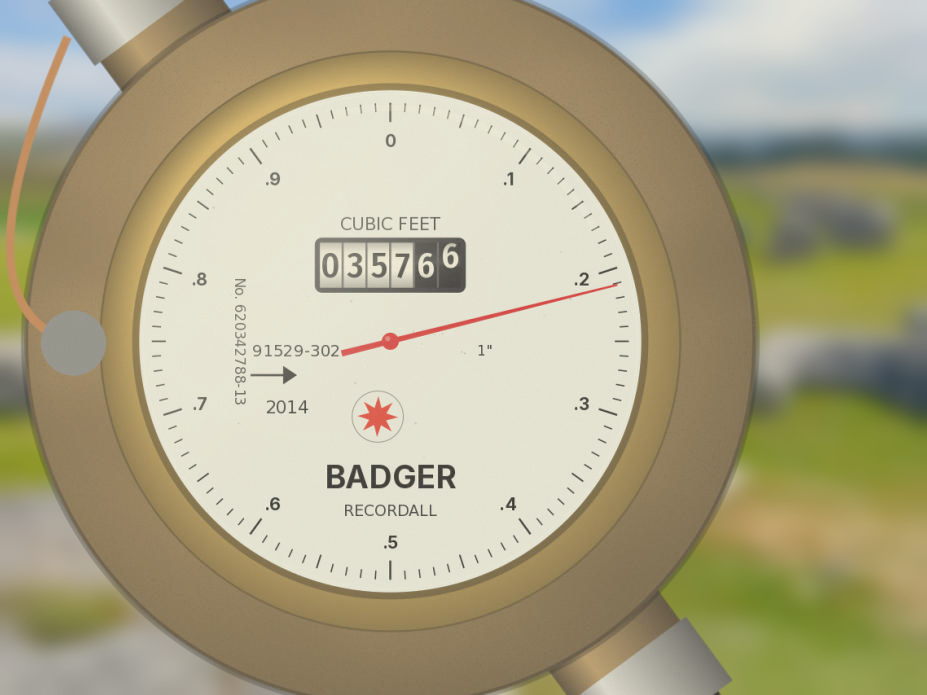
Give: 35766.21 ft³
